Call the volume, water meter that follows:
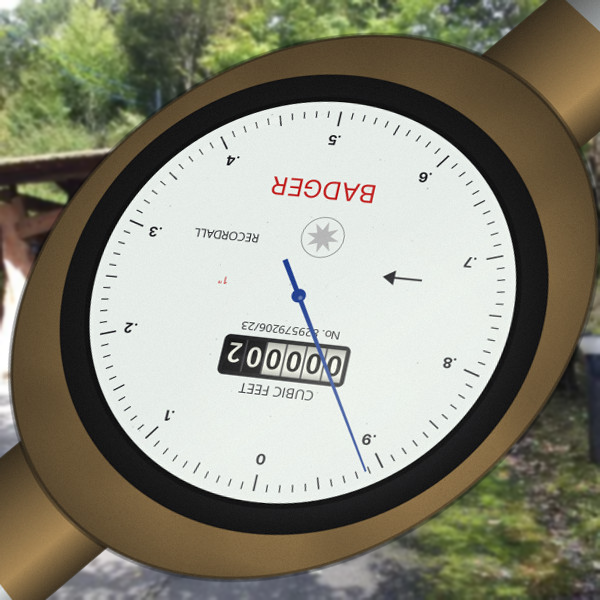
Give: 1.91 ft³
